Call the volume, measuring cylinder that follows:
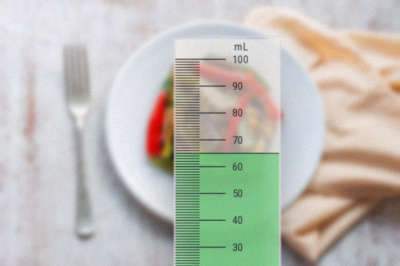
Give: 65 mL
